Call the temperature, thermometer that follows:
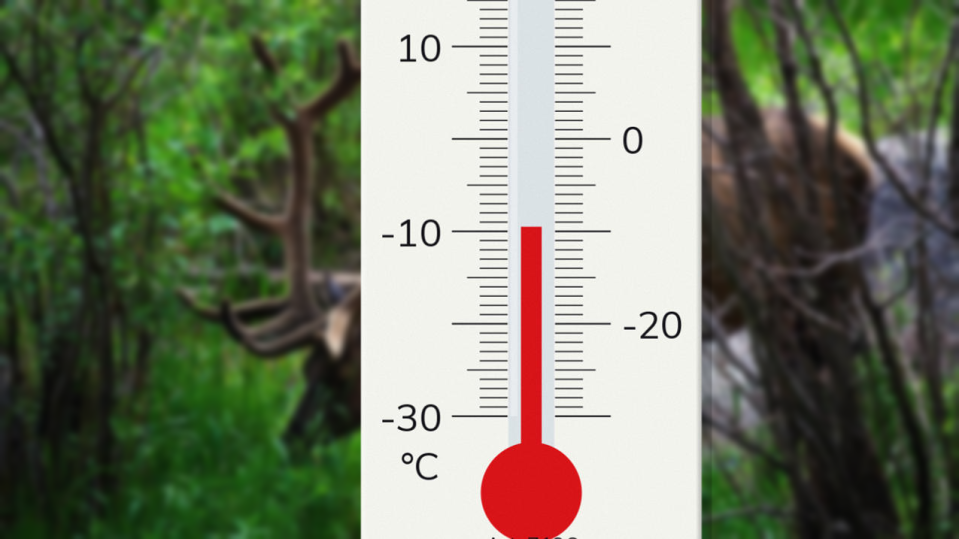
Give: -9.5 °C
